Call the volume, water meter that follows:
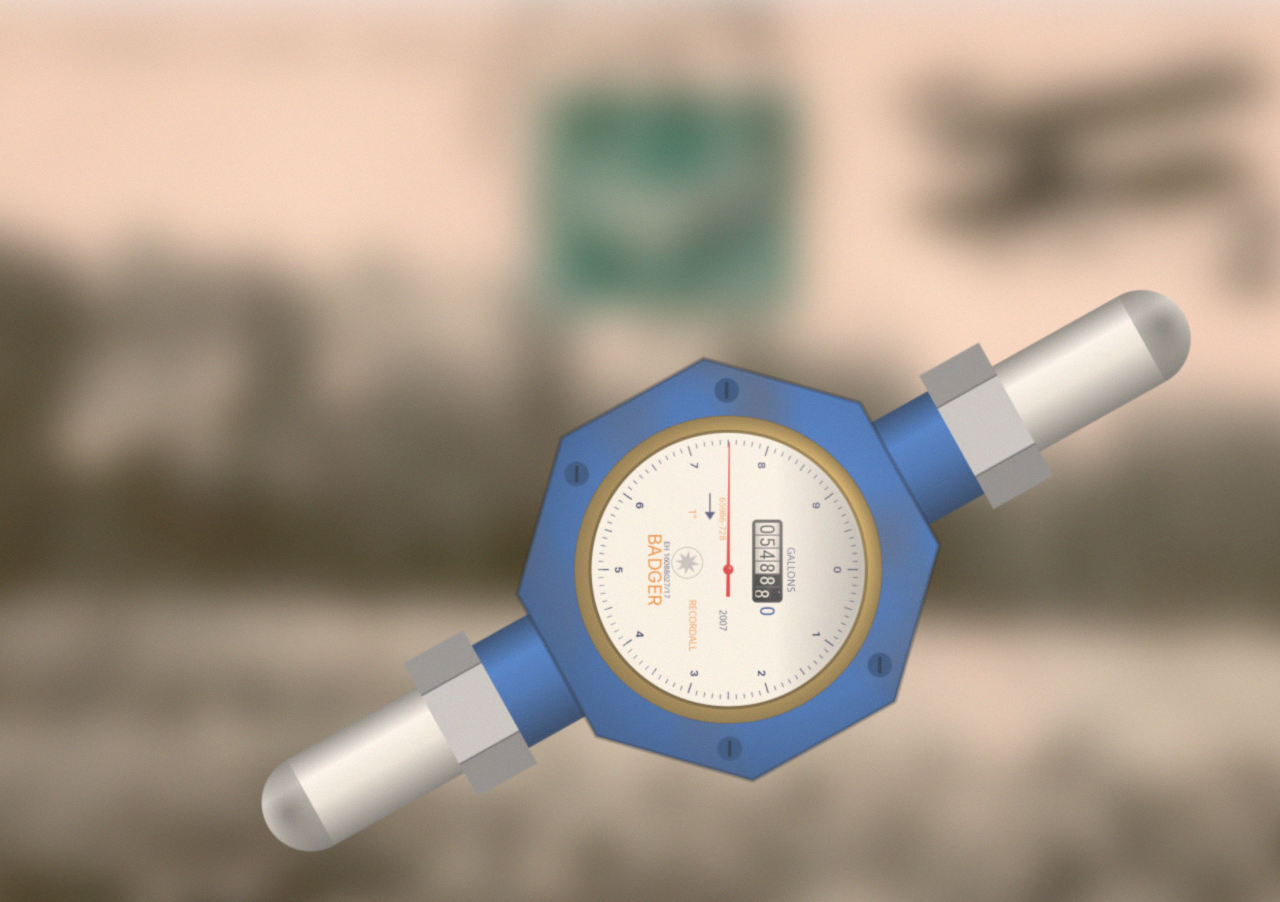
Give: 548877.5 gal
